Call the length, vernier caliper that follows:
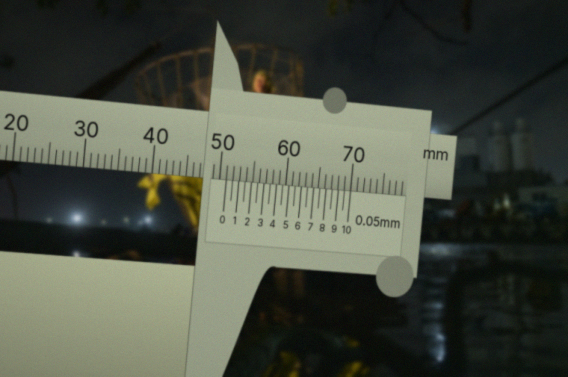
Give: 51.0 mm
